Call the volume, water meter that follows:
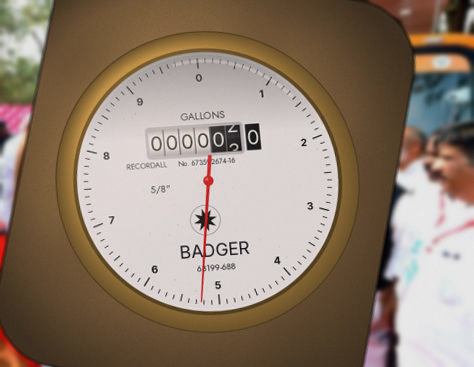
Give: 25.2 gal
